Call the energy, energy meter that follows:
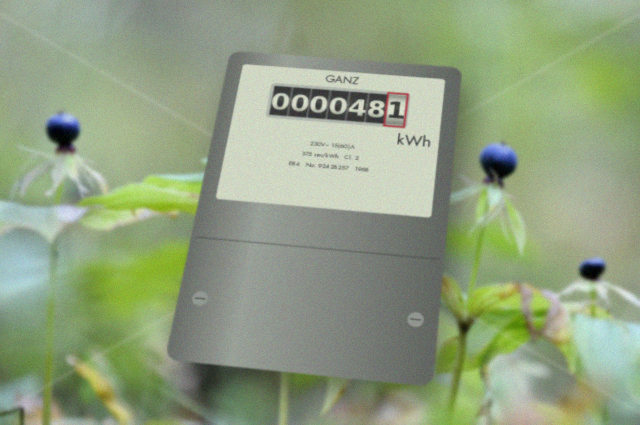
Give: 48.1 kWh
